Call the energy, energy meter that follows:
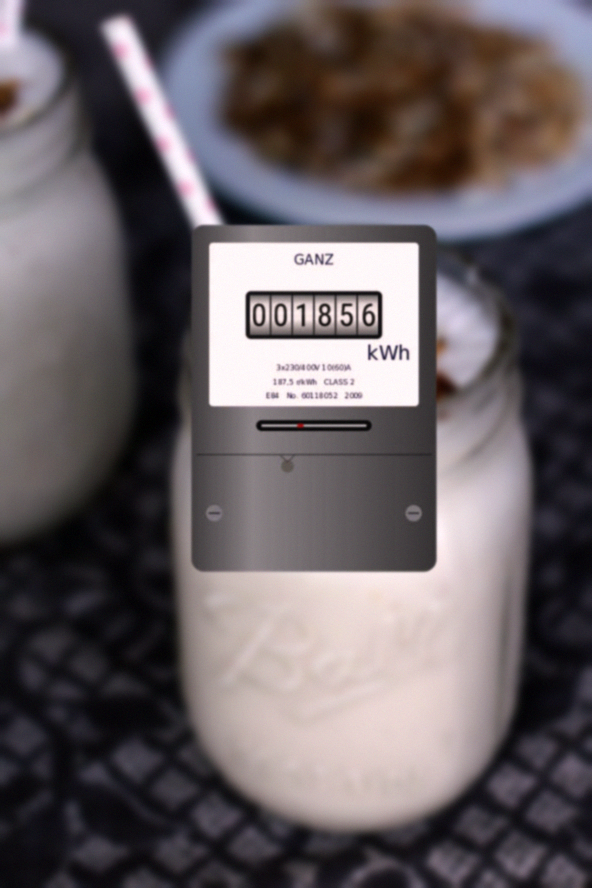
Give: 1856 kWh
